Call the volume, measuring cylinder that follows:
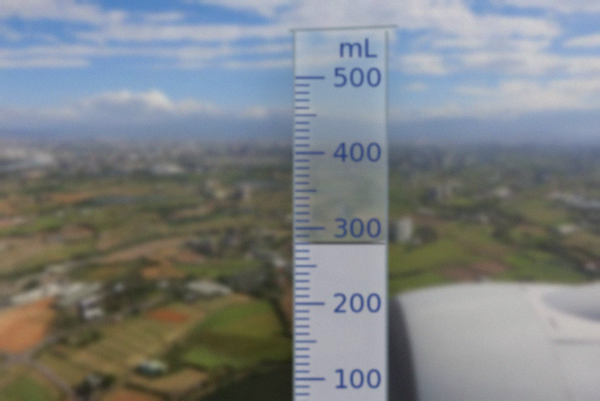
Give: 280 mL
